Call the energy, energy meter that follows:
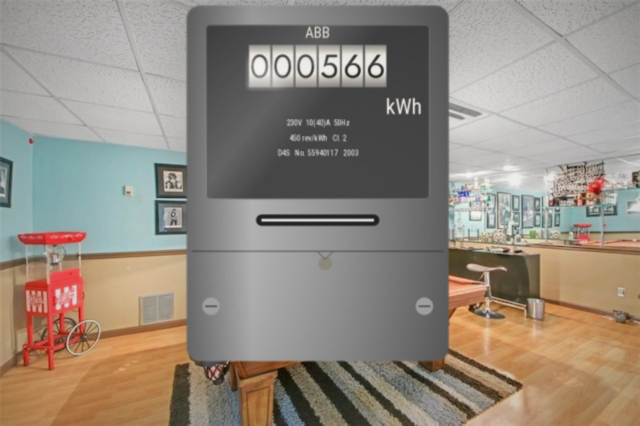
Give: 566 kWh
